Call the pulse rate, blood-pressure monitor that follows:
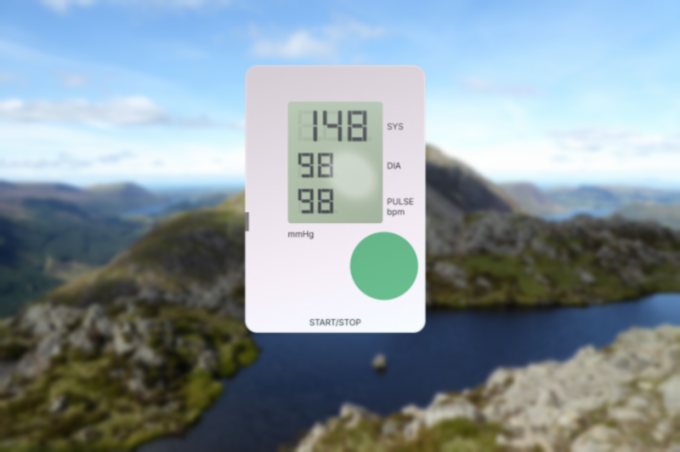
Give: 98 bpm
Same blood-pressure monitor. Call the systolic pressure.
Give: 148 mmHg
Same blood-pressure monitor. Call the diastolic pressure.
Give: 98 mmHg
